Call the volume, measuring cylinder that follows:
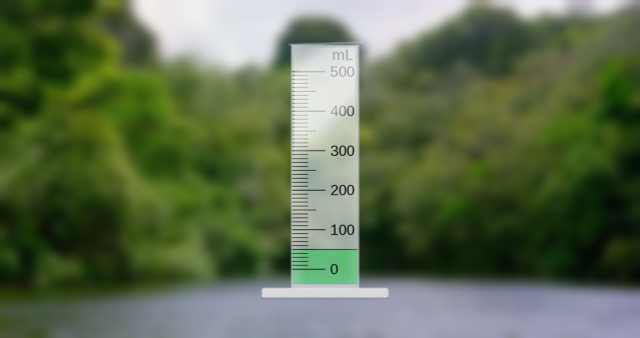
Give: 50 mL
